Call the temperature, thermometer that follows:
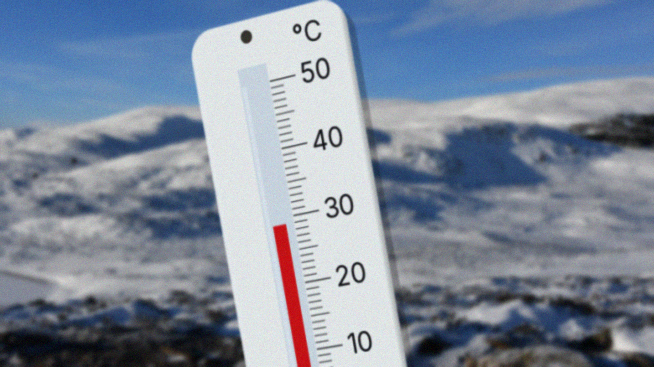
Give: 29 °C
